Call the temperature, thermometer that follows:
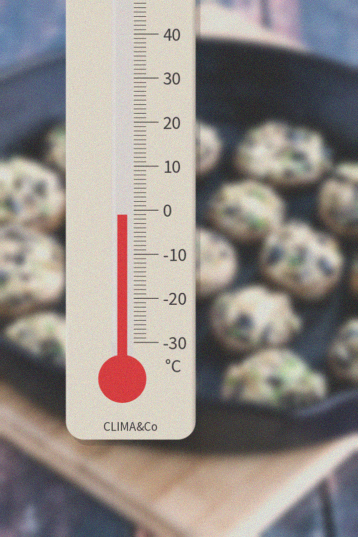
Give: -1 °C
